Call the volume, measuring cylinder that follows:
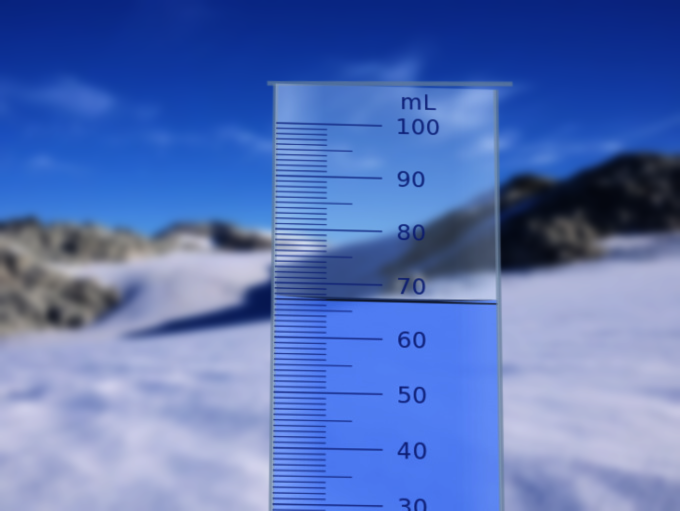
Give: 67 mL
